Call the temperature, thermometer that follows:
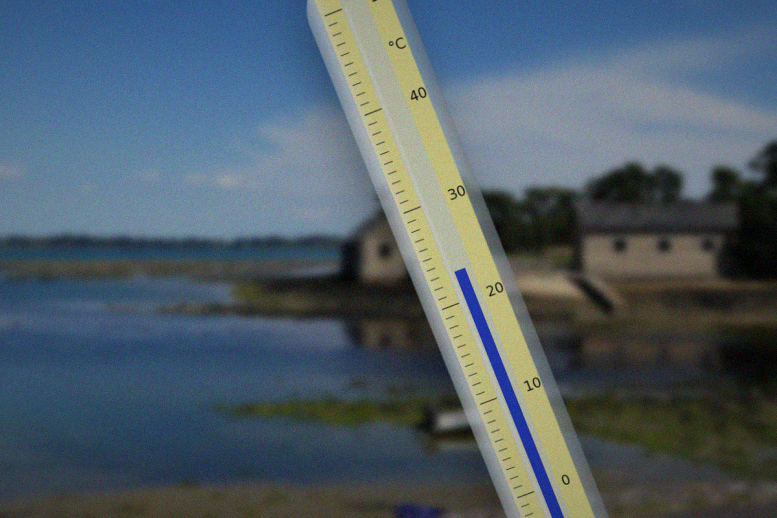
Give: 23 °C
